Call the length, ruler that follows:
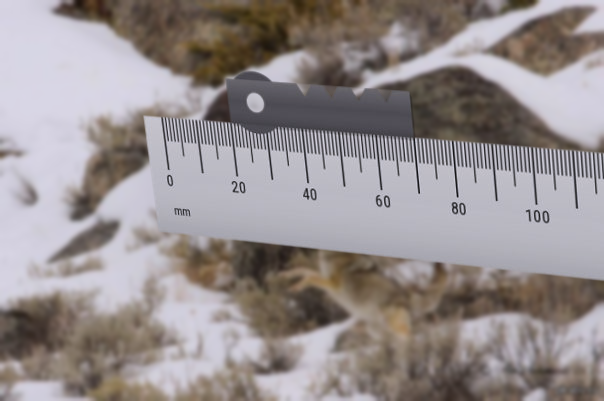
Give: 50 mm
